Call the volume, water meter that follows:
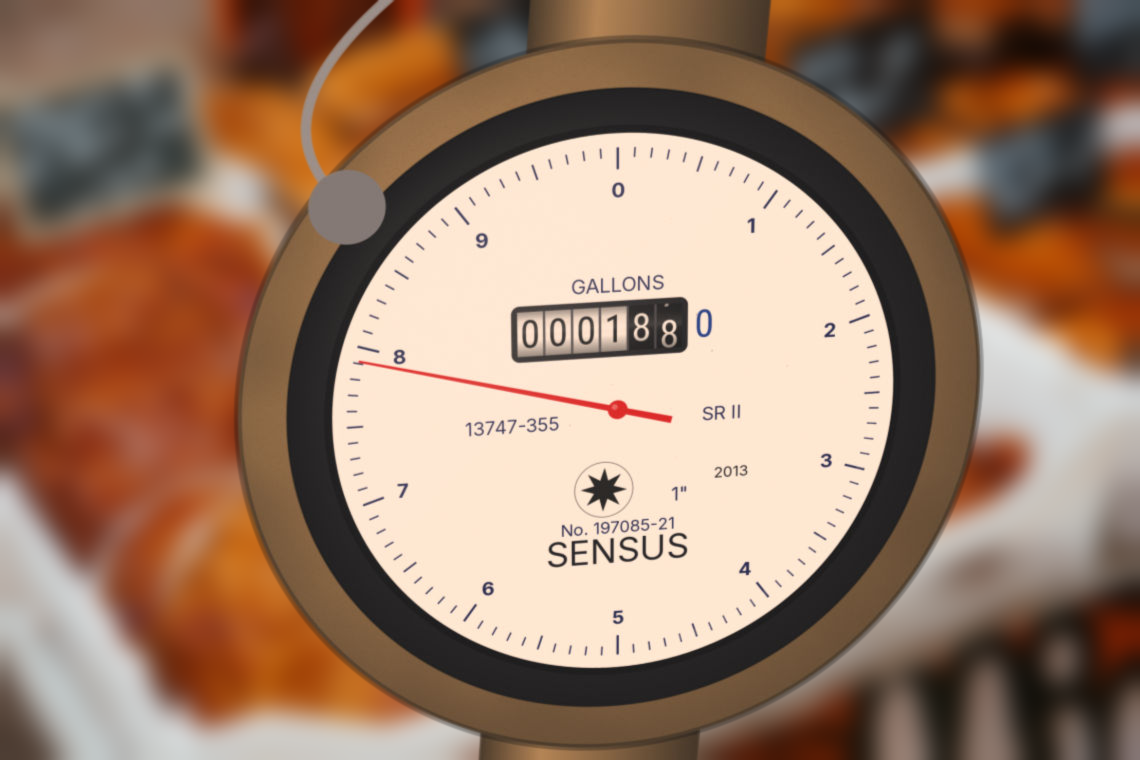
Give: 1877.9 gal
